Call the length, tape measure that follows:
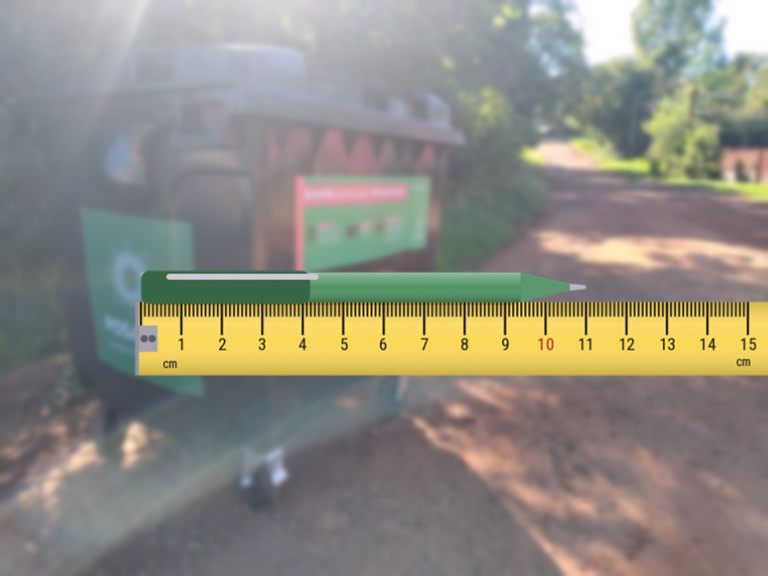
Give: 11 cm
